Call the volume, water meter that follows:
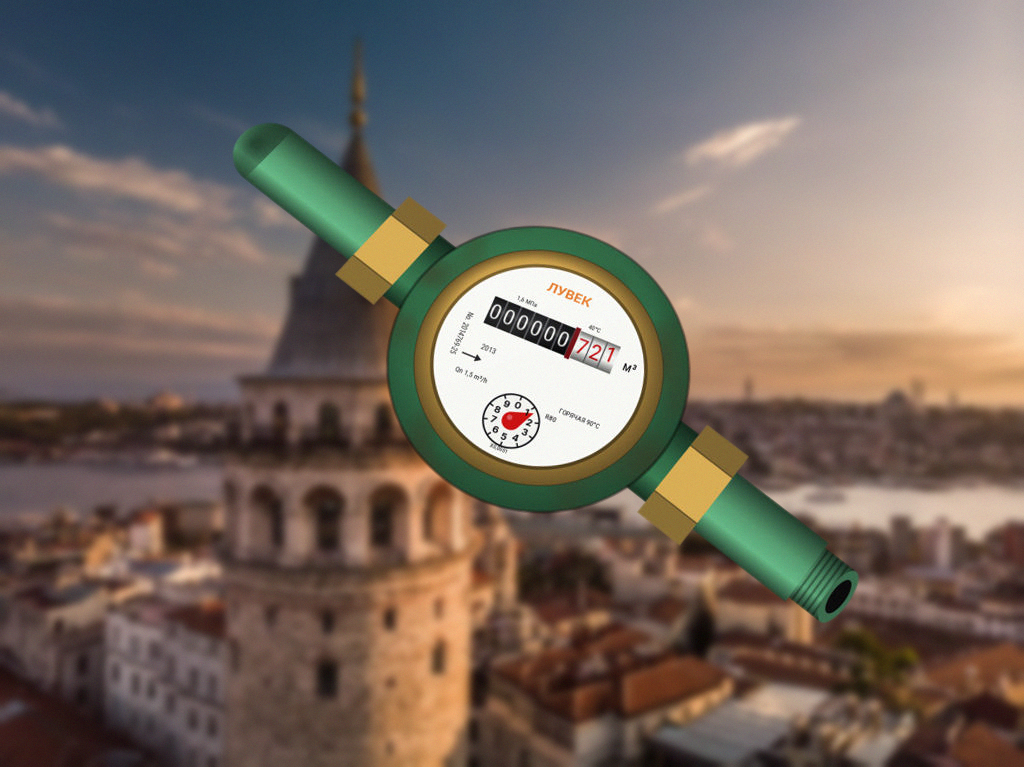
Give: 0.7211 m³
